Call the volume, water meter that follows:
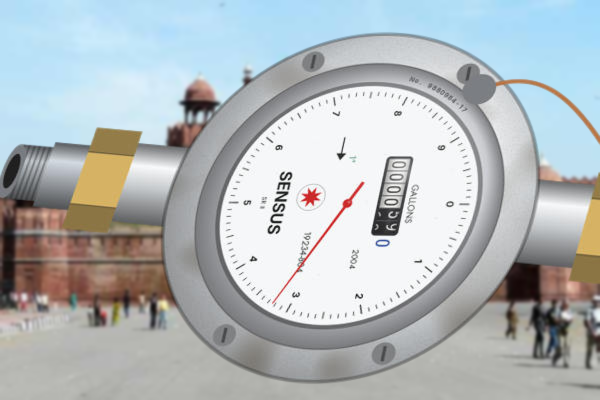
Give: 593.2 gal
